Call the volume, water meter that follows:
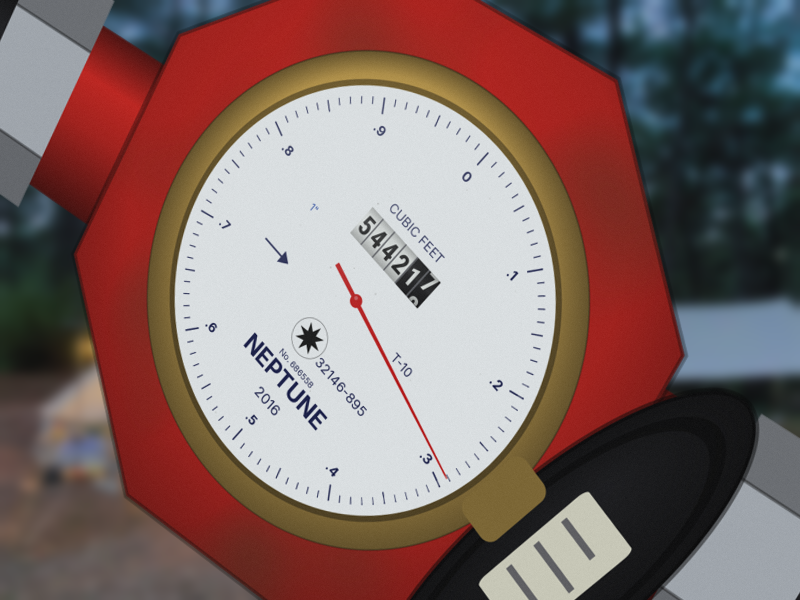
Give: 544217.29 ft³
